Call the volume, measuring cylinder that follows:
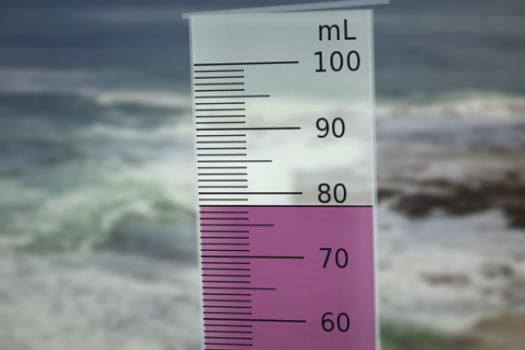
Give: 78 mL
